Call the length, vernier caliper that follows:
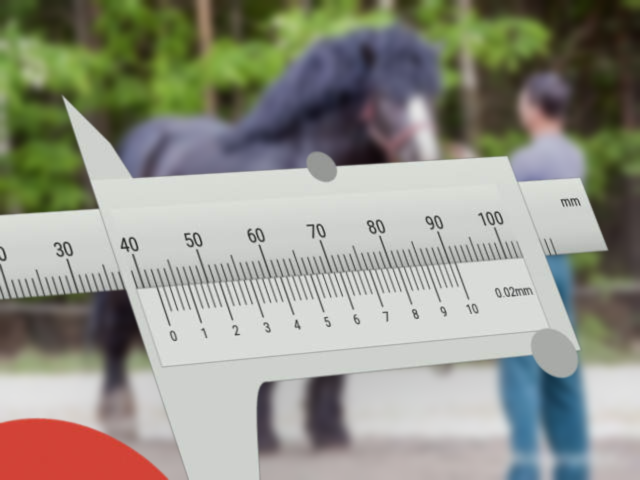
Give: 42.0 mm
